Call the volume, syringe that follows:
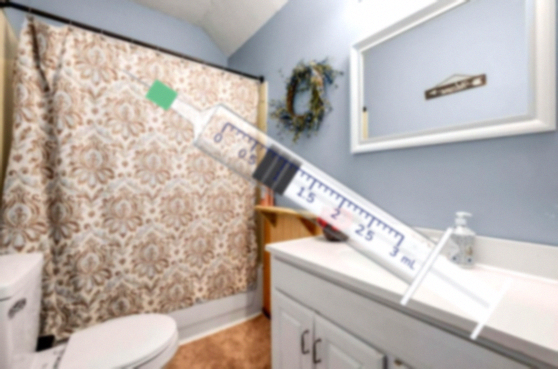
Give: 0.7 mL
